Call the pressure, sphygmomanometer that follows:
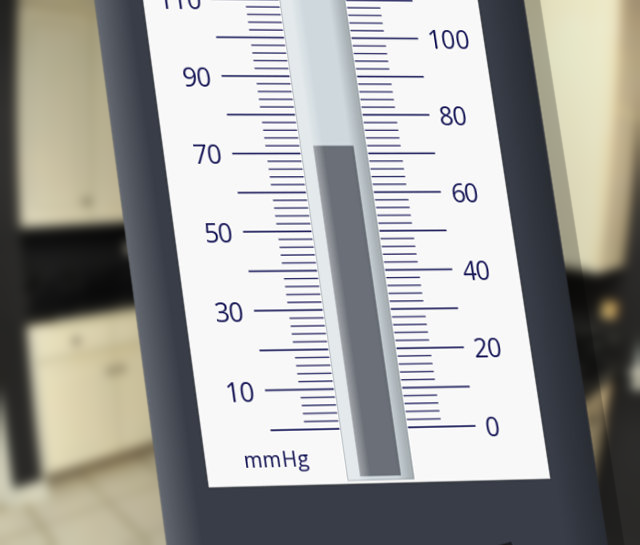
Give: 72 mmHg
